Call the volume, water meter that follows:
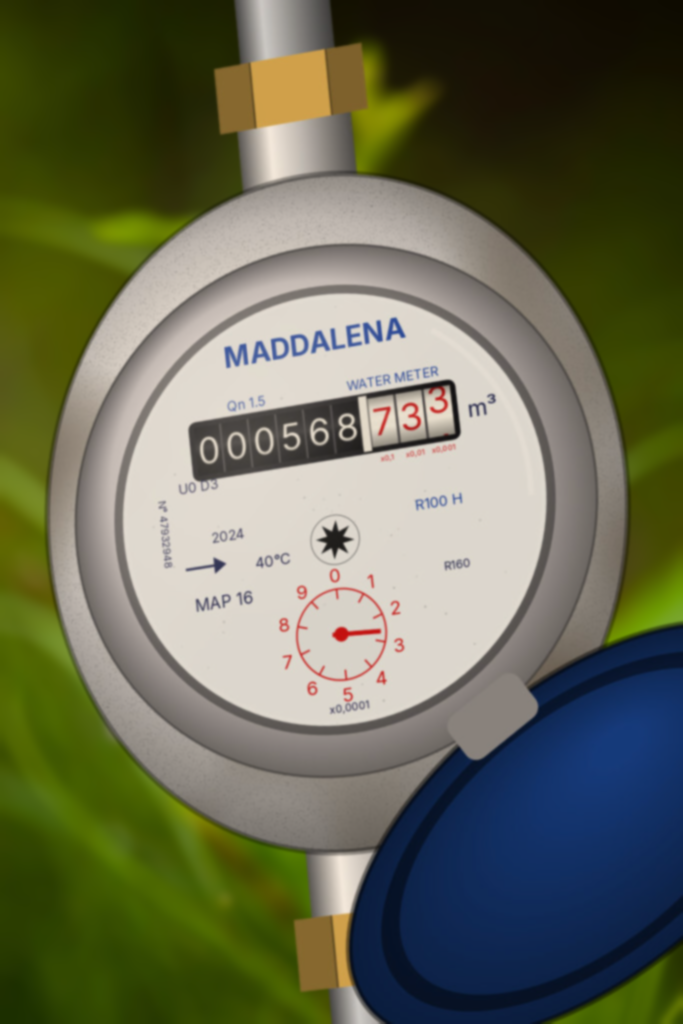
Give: 568.7332 m³
